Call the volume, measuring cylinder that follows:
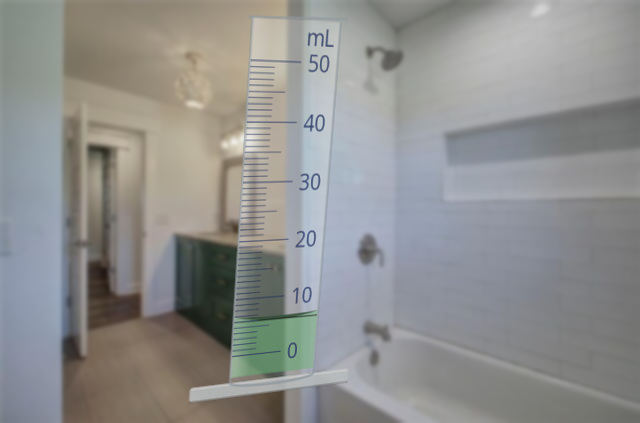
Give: 6 mL
